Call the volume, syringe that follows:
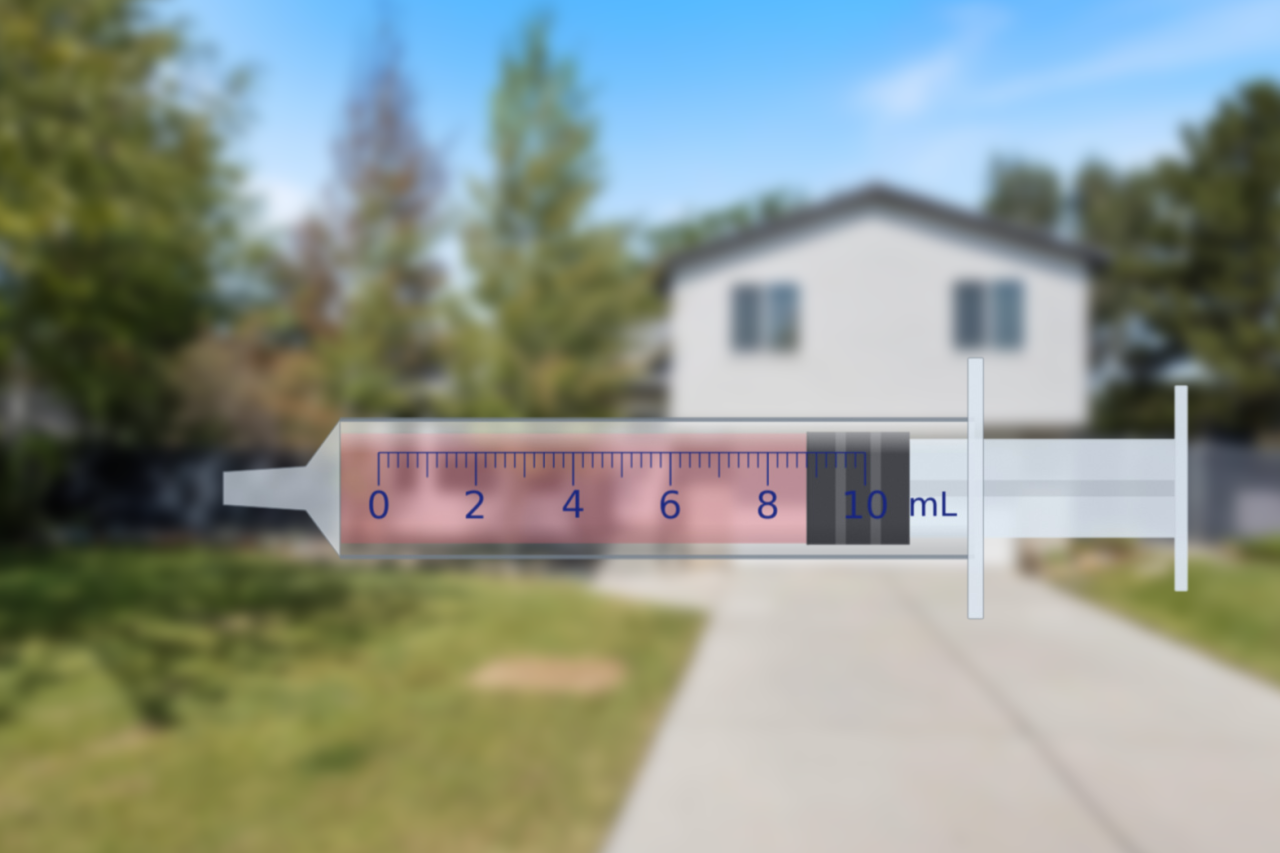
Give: 8.8 mL
